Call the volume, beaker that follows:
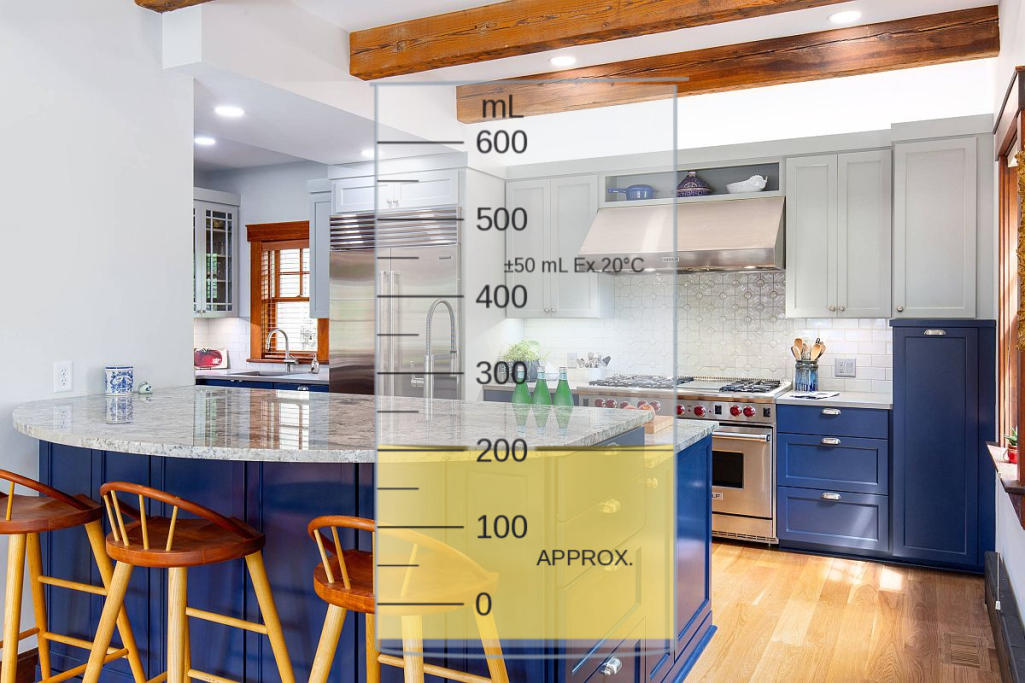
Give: 200 mL
